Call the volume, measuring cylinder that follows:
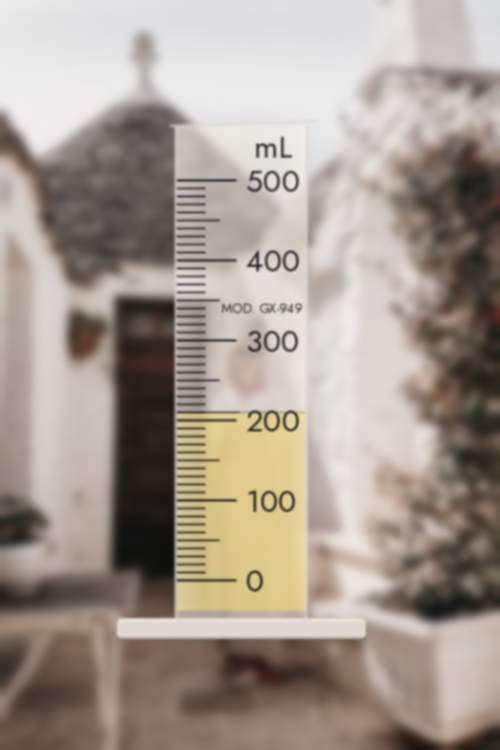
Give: 210 mL
